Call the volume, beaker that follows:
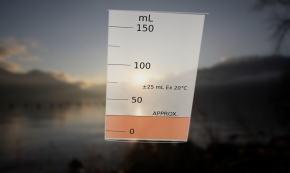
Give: 25 mL
